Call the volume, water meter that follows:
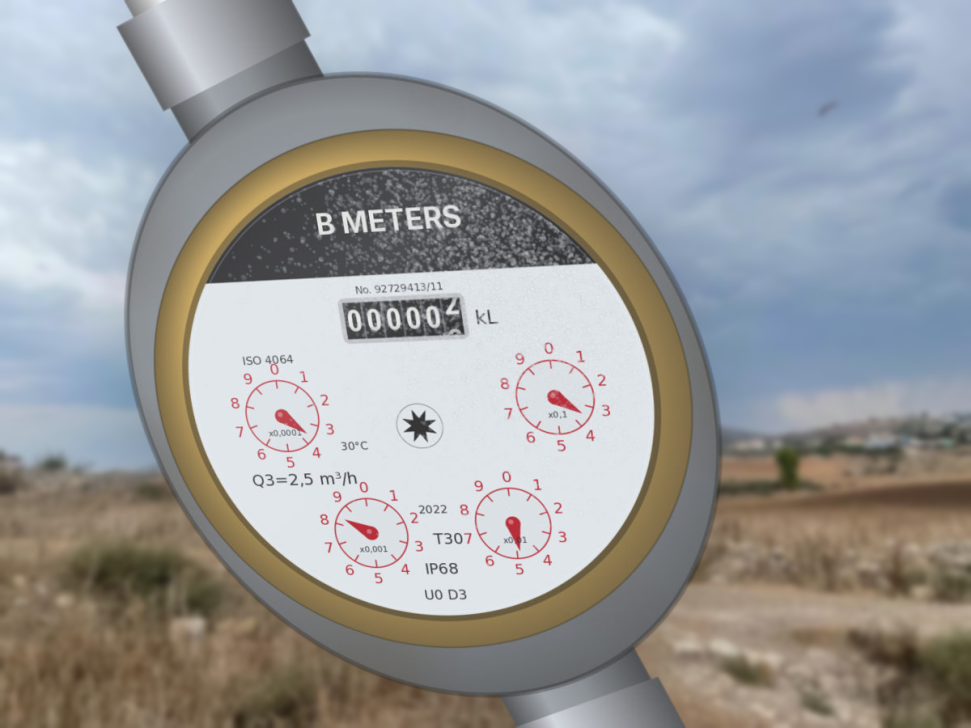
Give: 2.3483 kL
